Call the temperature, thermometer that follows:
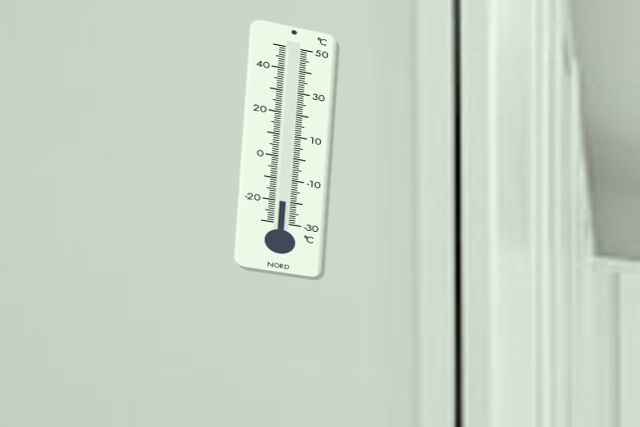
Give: -20 °C
